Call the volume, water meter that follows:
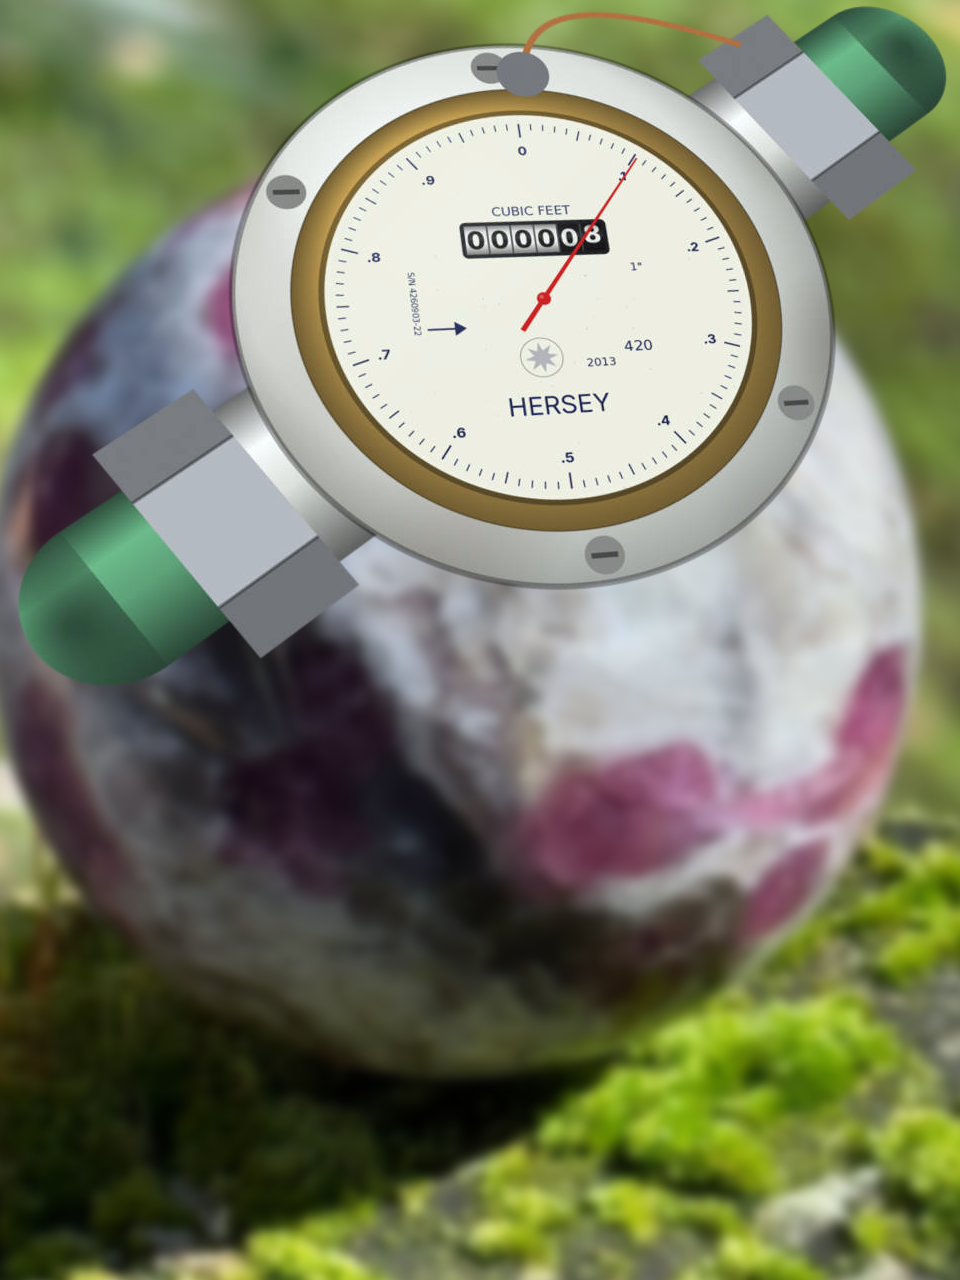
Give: 8.10 ft³
